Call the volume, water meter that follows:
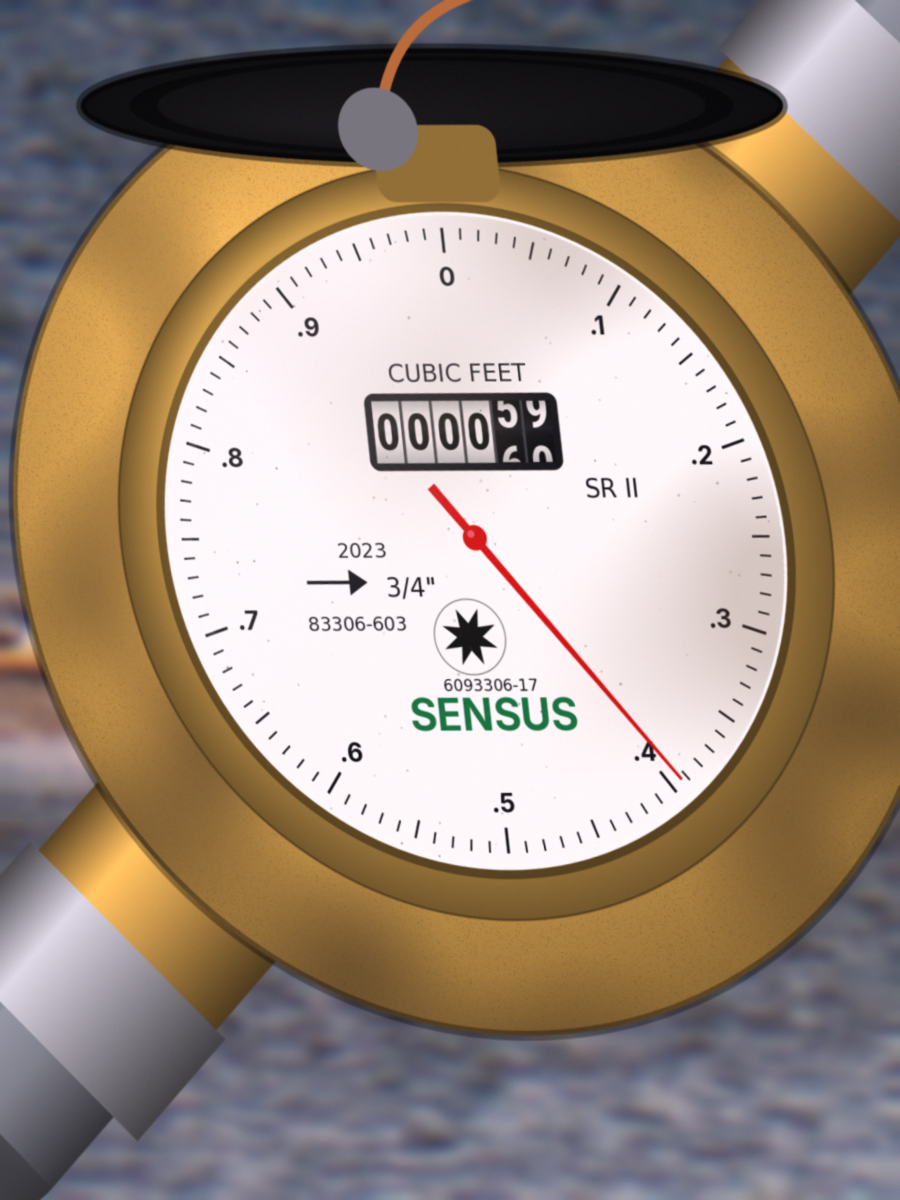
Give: 59.39 ft³
